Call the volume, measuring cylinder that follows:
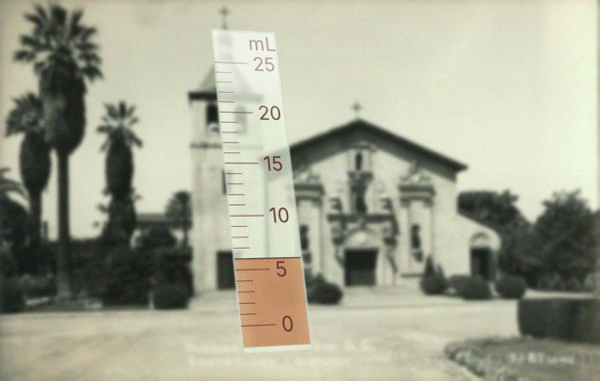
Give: 6 mL
